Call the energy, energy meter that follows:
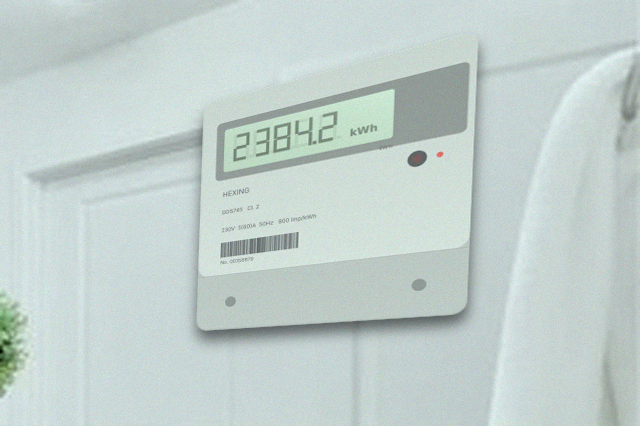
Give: 2384.2 kWh
